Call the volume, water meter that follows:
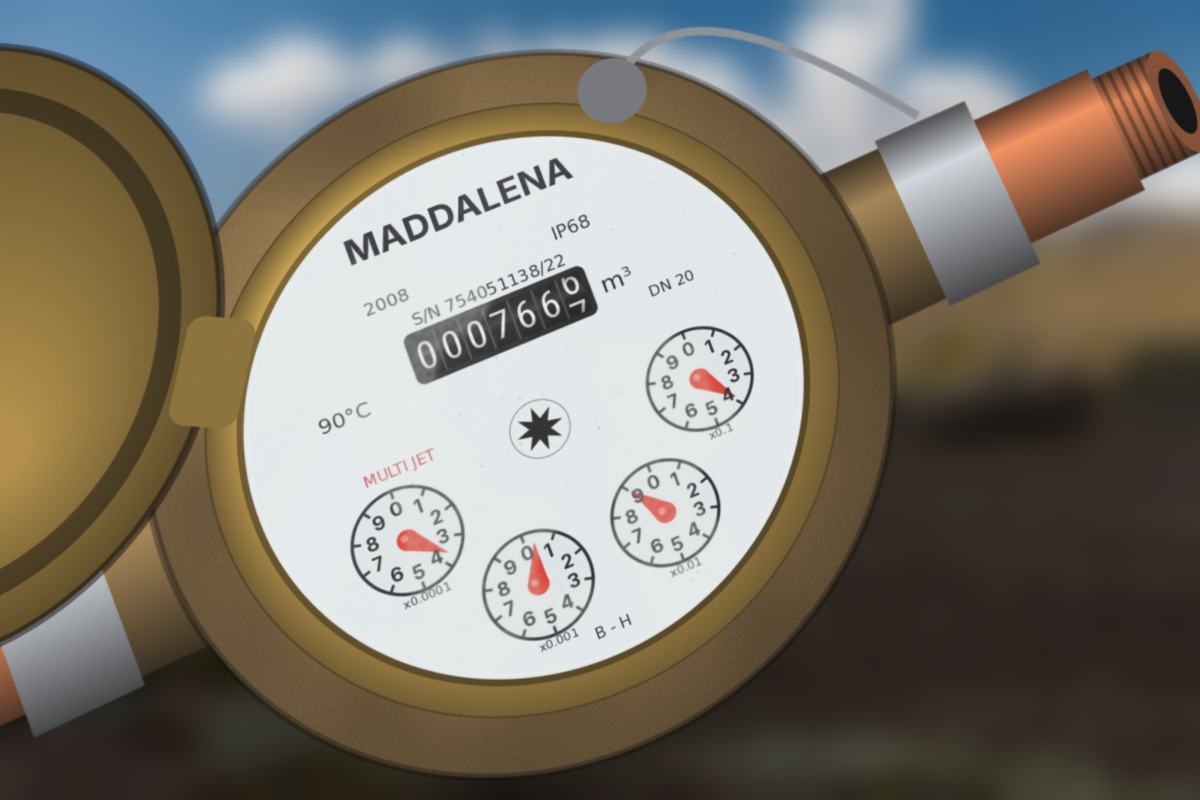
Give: 7666.3903 m³
